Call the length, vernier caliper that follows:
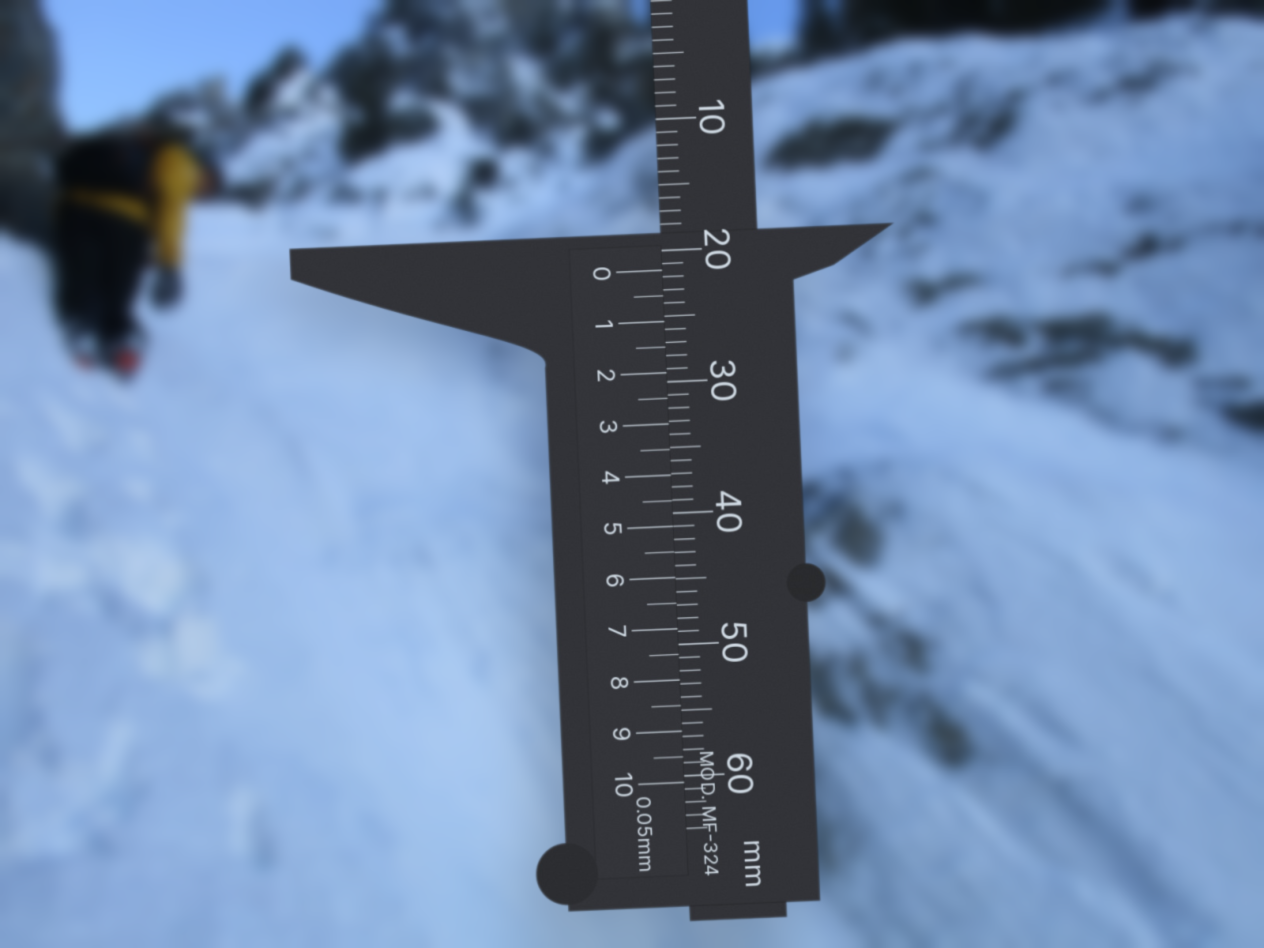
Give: 21.5 mm
